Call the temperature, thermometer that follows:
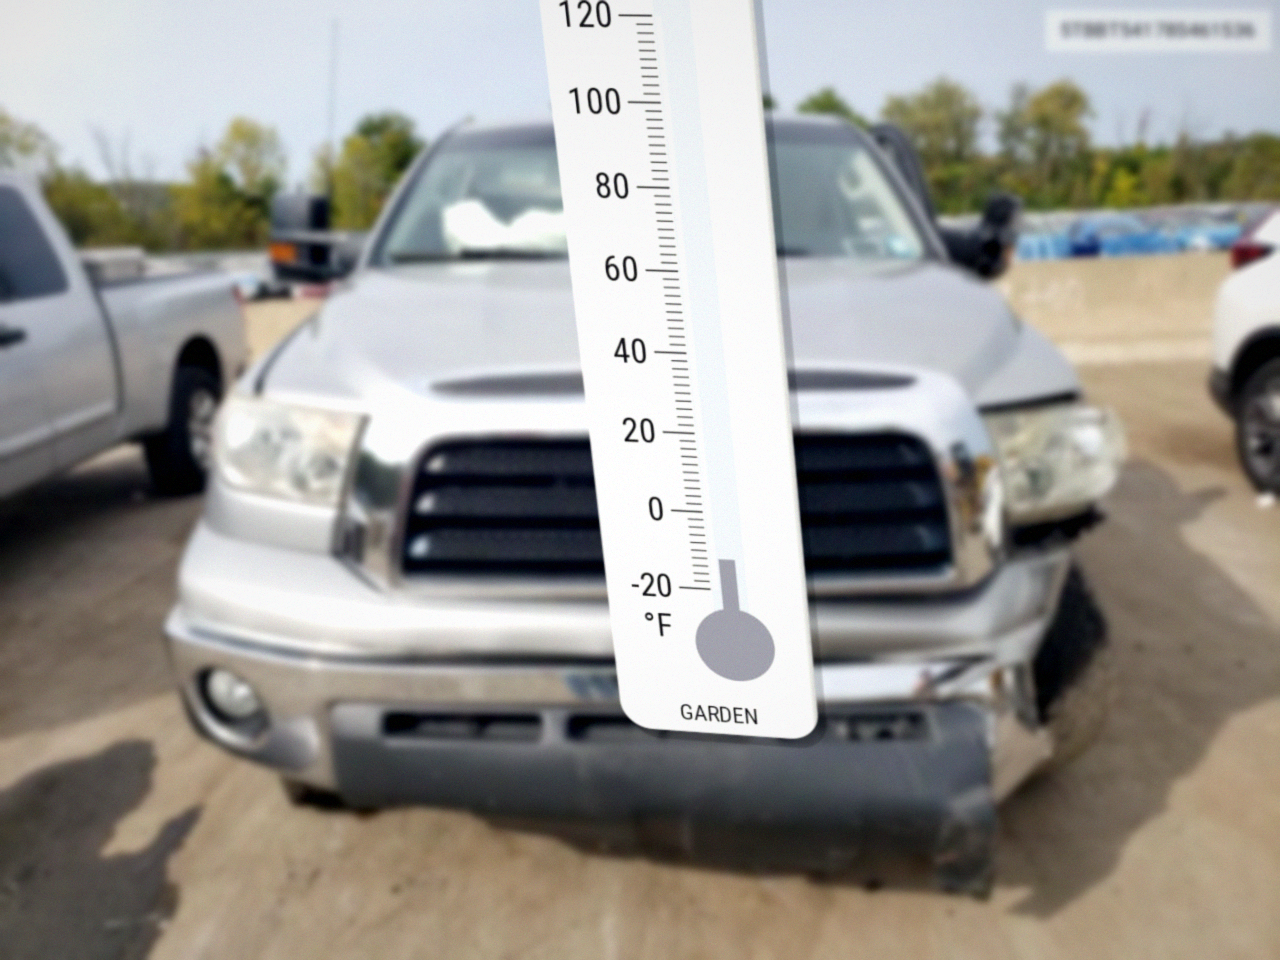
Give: -12 °F
